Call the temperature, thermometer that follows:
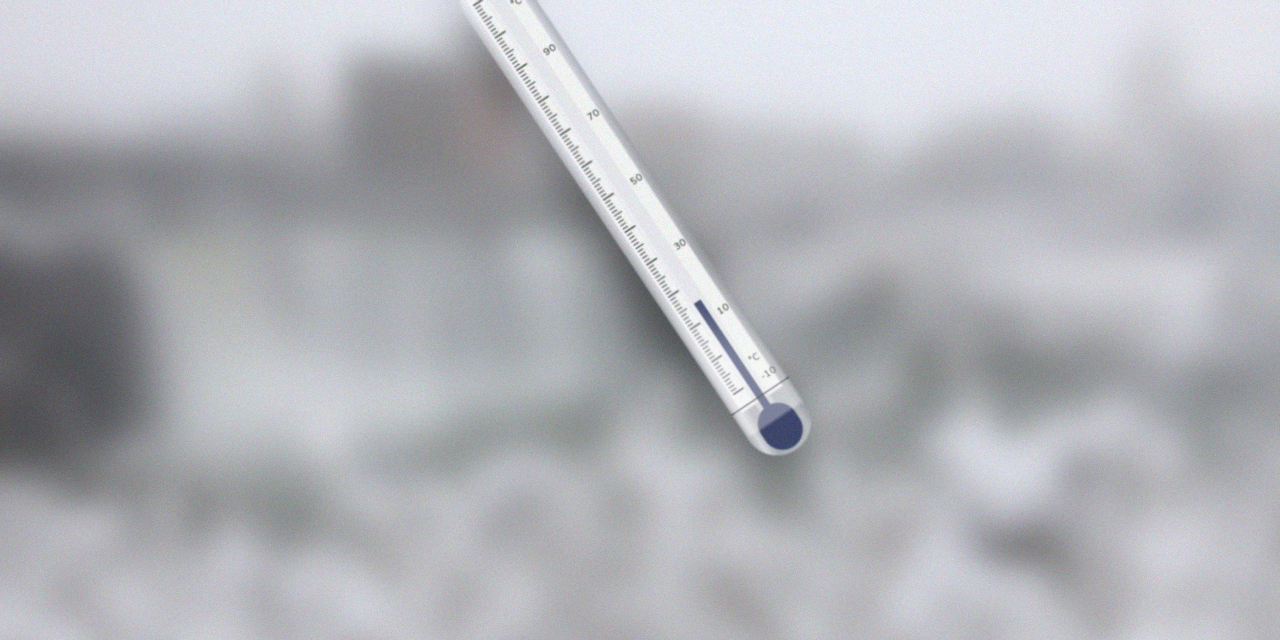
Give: 15 °C
